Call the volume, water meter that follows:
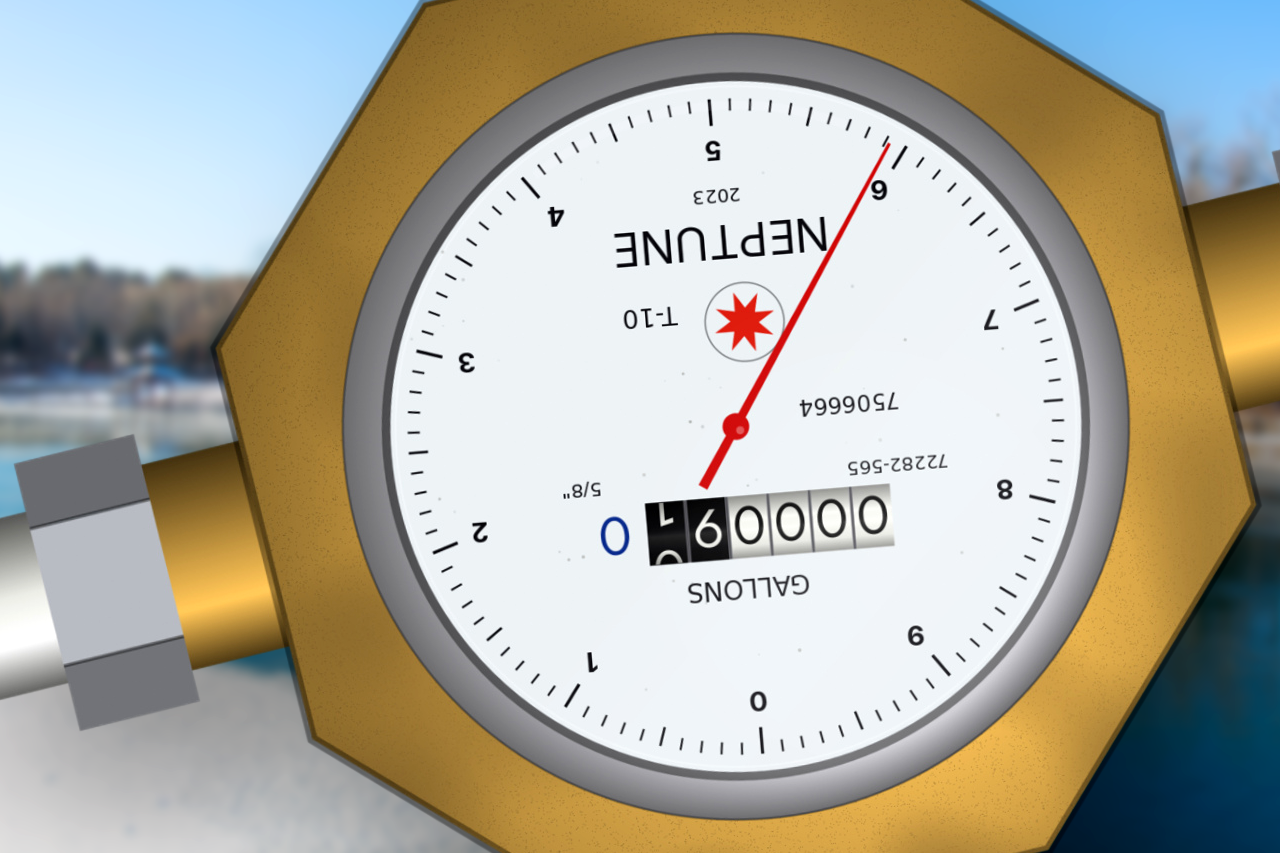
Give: 905.9 gal
